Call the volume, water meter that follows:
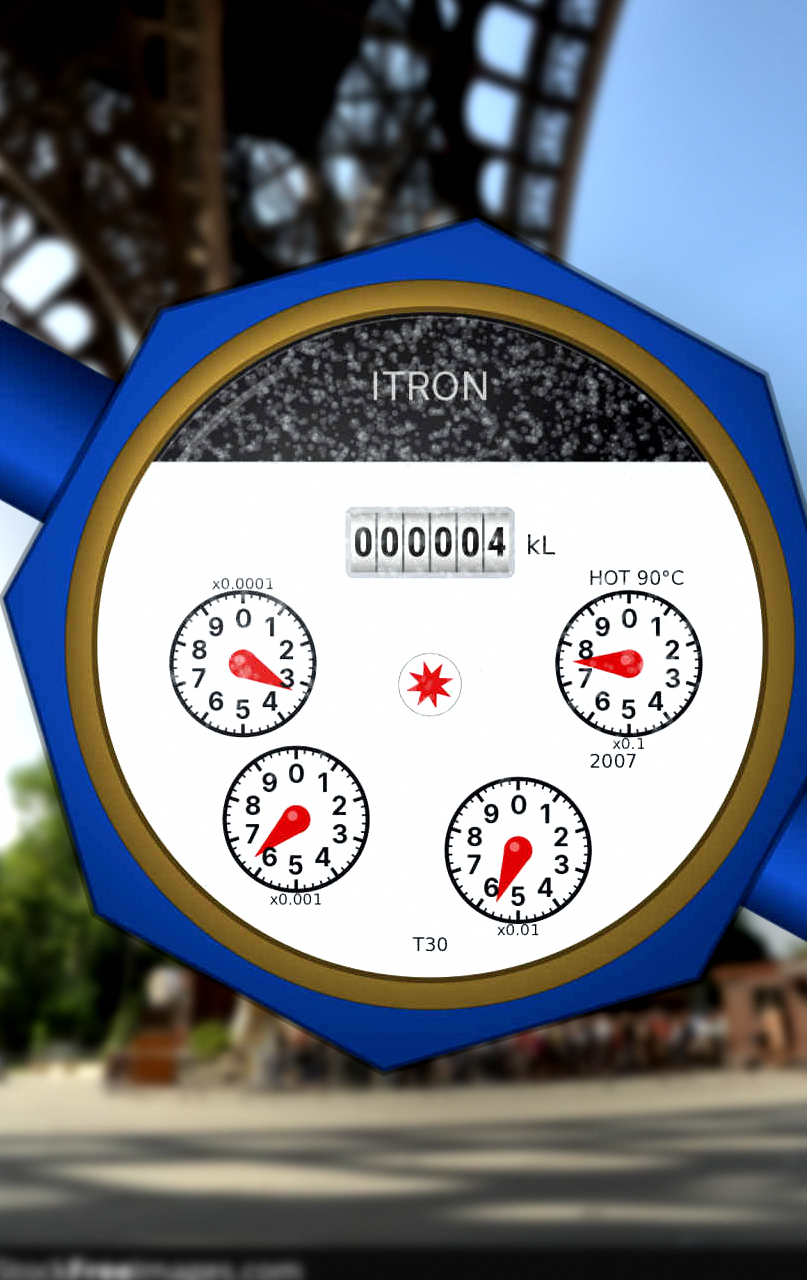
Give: 4.7563 kL
